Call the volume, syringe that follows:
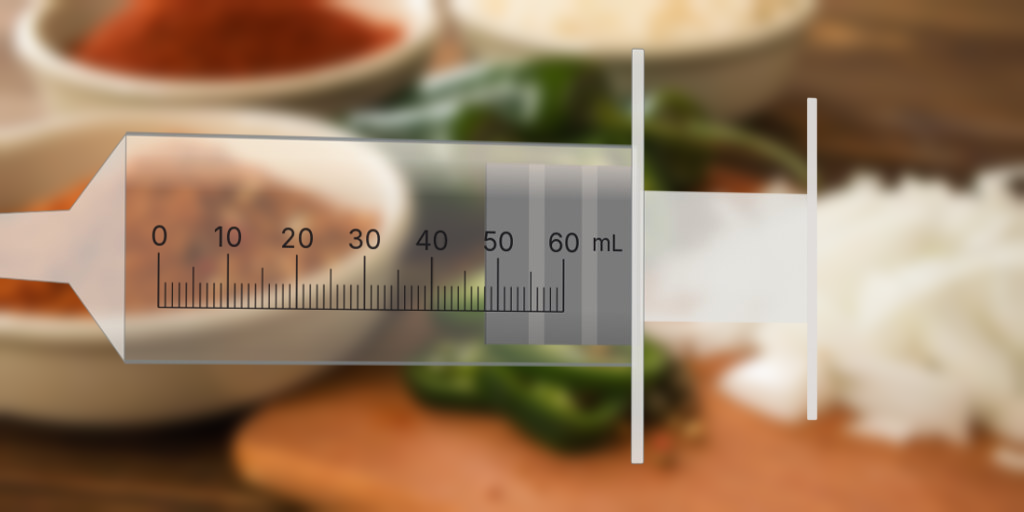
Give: 48 mL
